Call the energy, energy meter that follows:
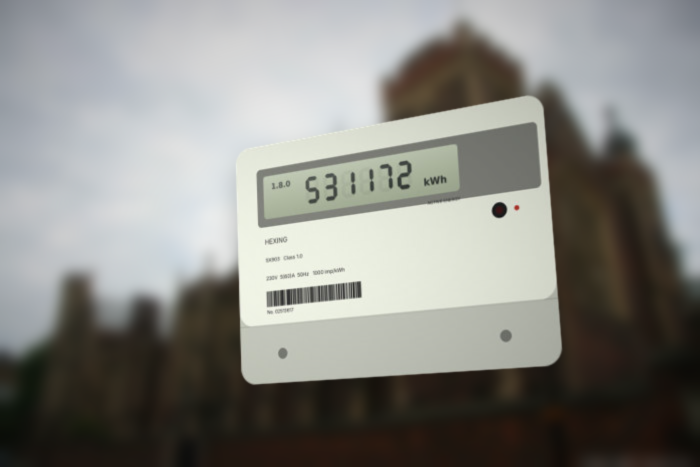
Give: 531172 kWh
